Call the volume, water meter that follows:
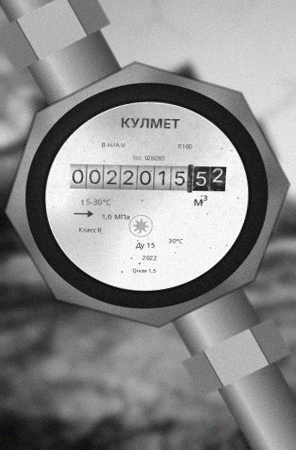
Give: 22015.52 m³
